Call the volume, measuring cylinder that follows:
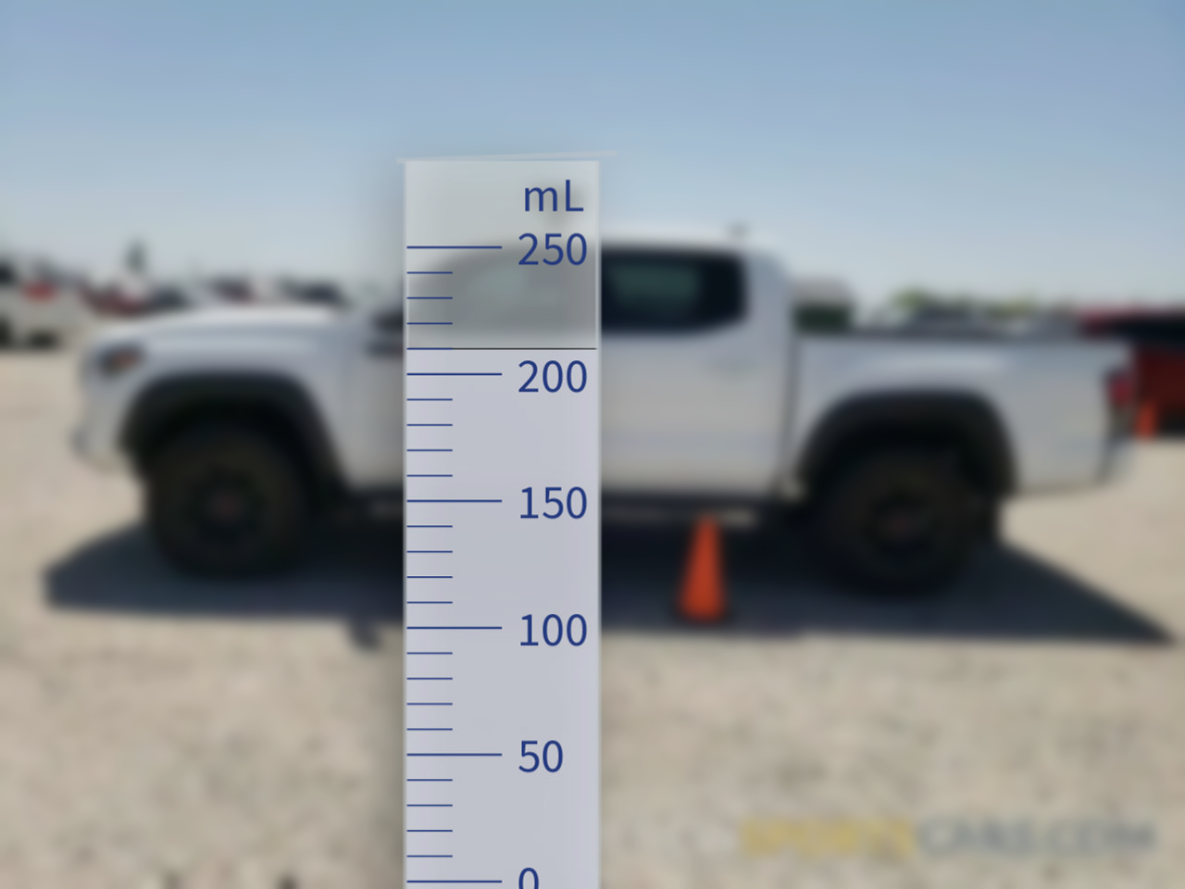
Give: 210 mL
